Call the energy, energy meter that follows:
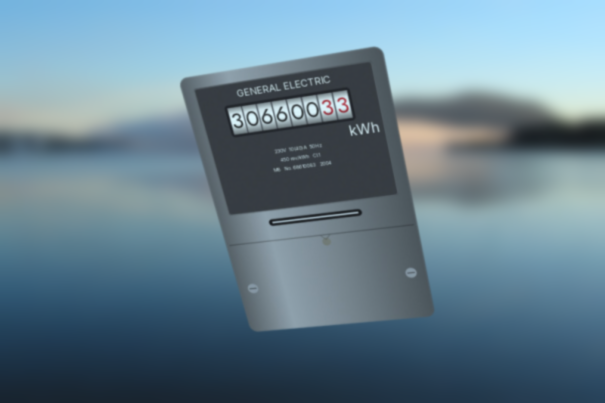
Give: 306600.33 kWh
